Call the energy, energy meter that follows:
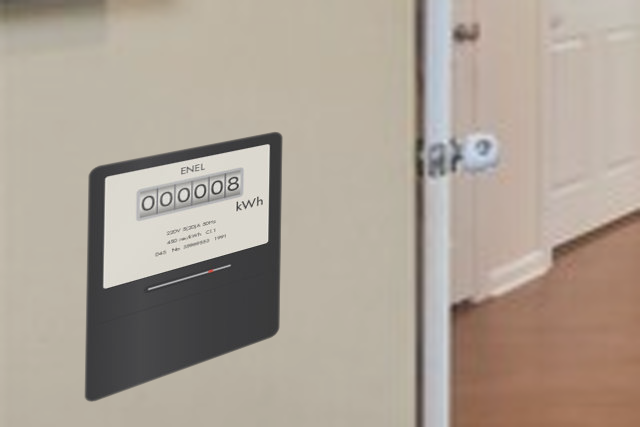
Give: 8 kWh
